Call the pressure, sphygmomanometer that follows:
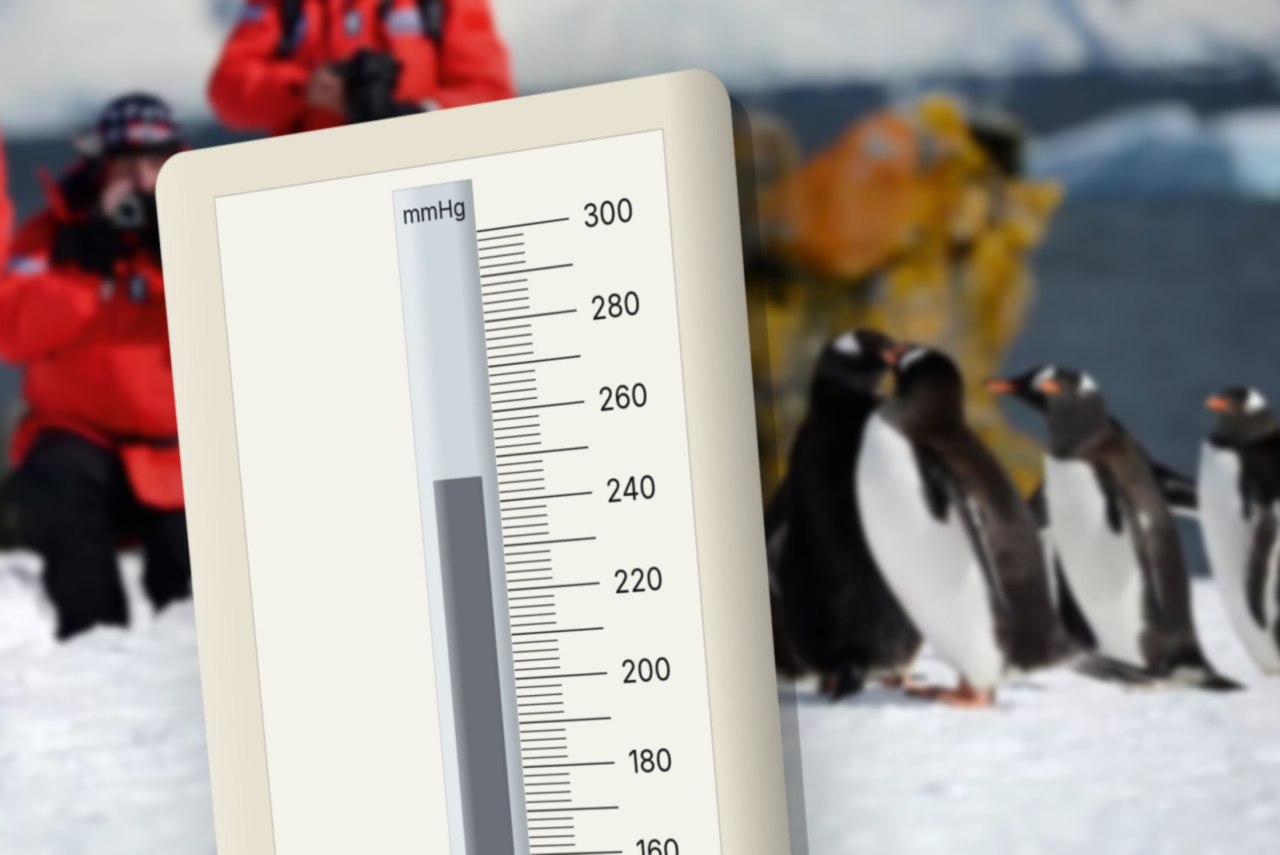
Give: 246 mmHg
